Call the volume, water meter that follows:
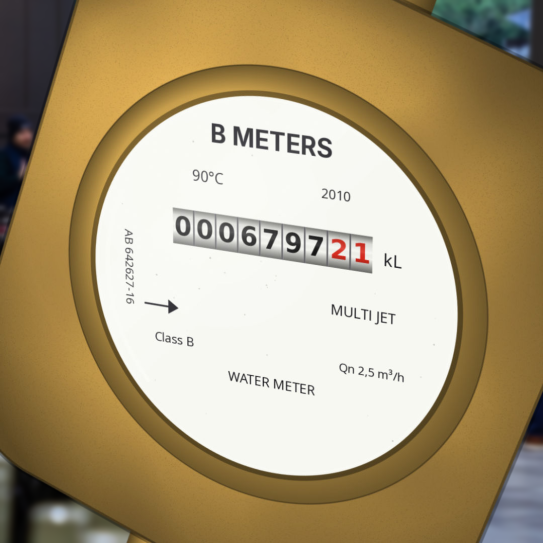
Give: 6797.21 kL
